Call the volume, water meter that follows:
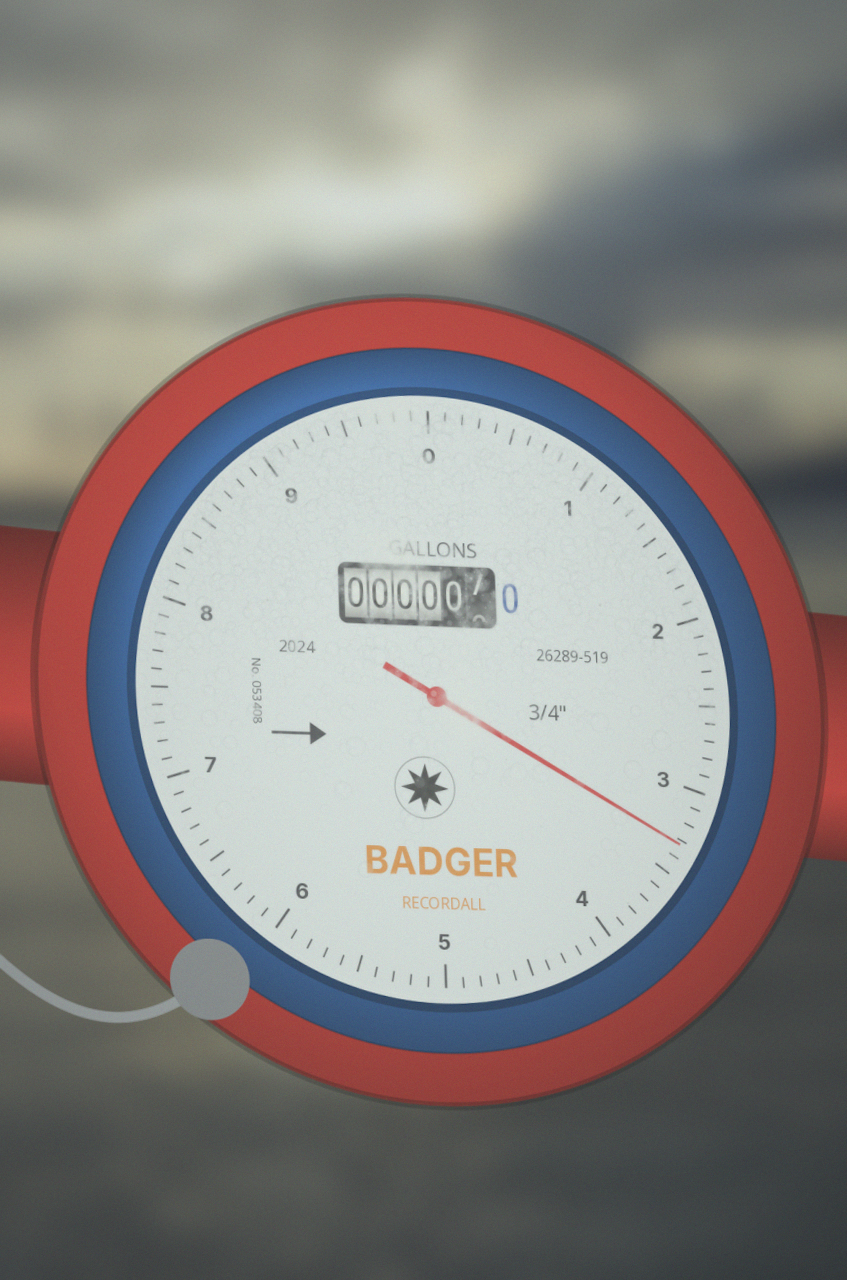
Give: 73.3 gal
